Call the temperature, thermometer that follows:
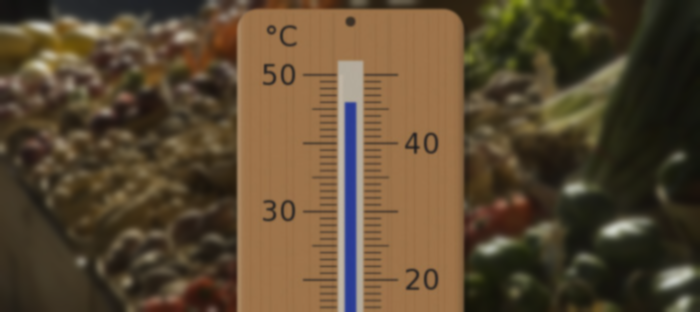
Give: 46 °C
